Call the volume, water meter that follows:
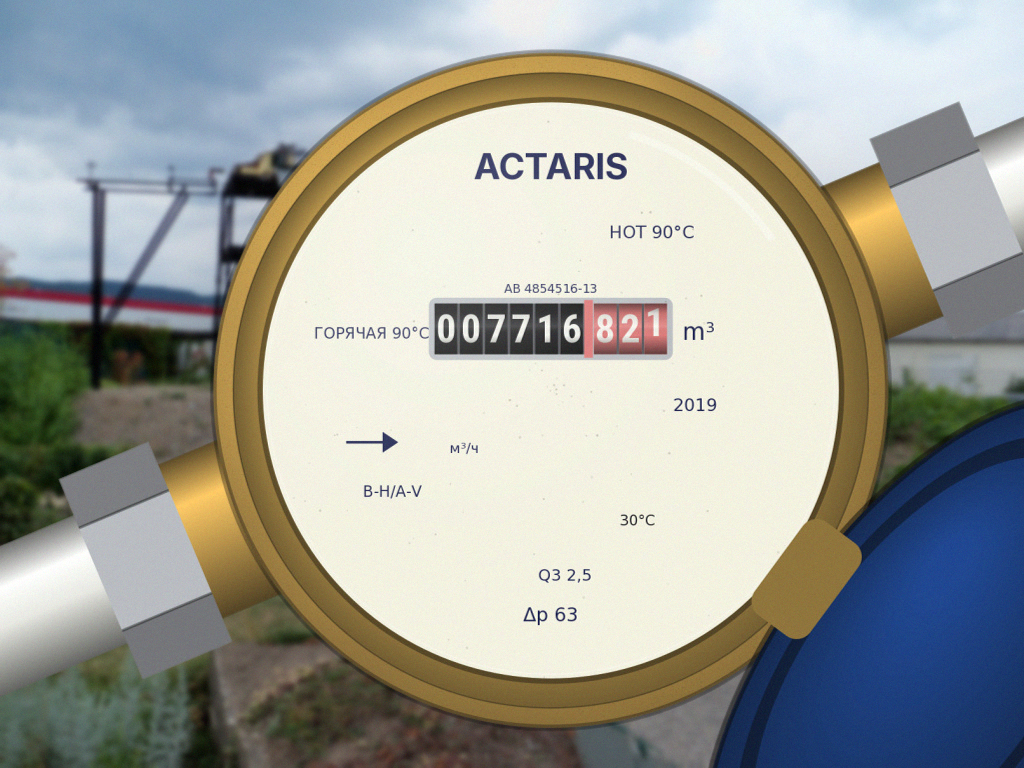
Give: 7716.821 m³
